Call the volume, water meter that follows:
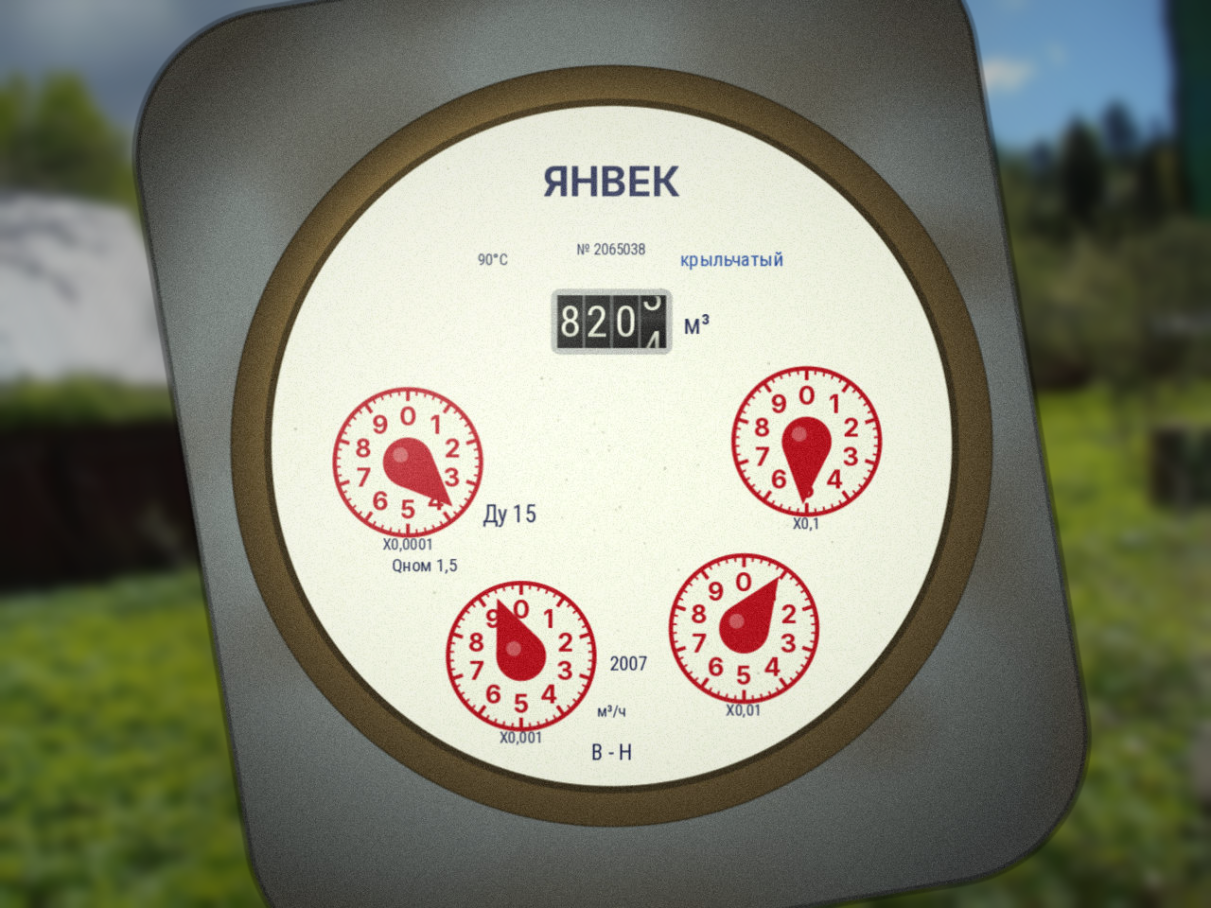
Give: 8203.5093 m³
